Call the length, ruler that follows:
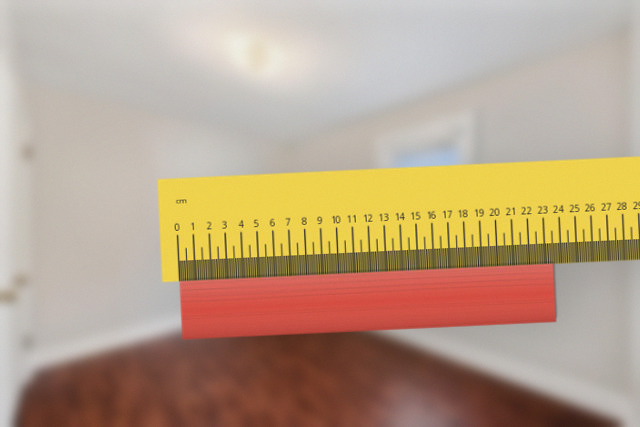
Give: 23.5 cm
